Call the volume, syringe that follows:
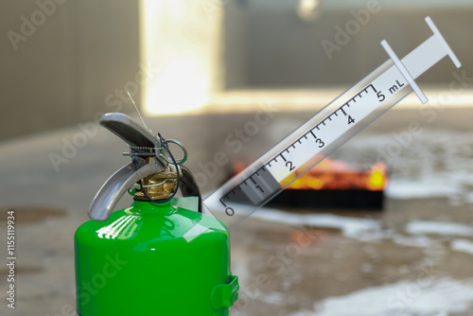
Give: 0.6 mL
